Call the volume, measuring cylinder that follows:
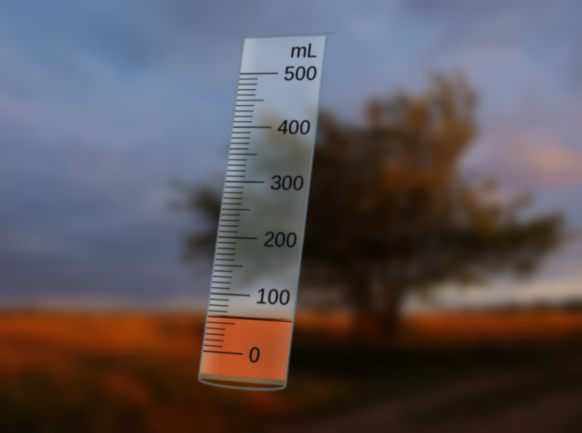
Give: 60 mL
